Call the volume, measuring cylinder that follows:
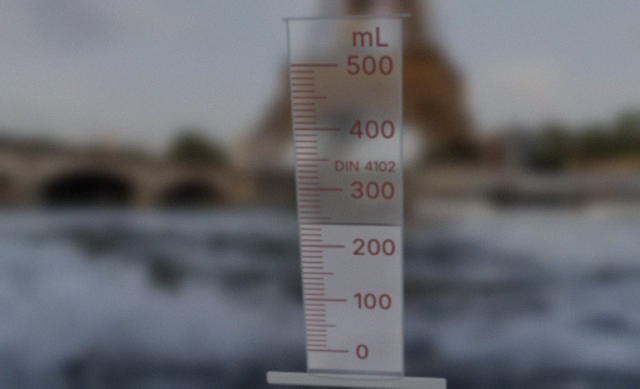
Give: 240 mL
